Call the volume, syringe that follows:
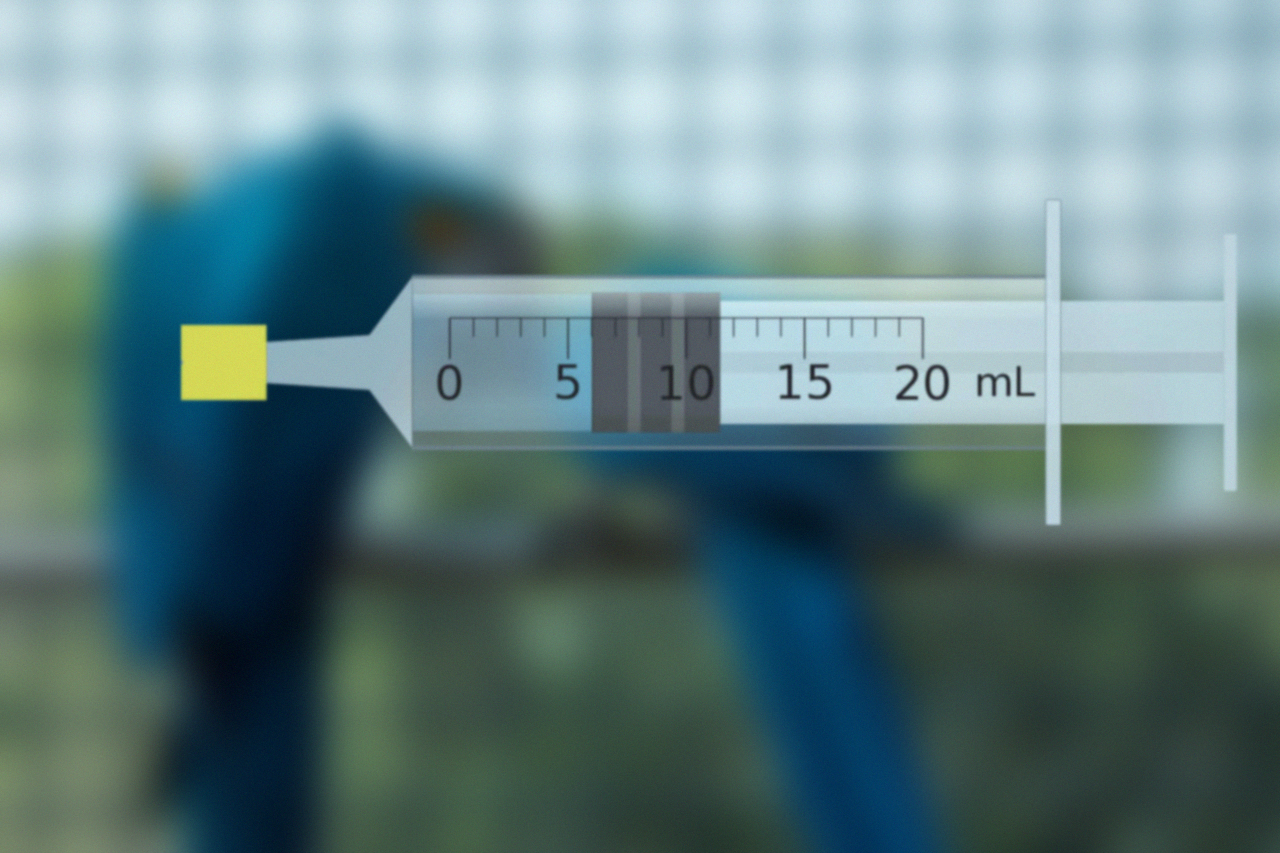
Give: 6 mL
